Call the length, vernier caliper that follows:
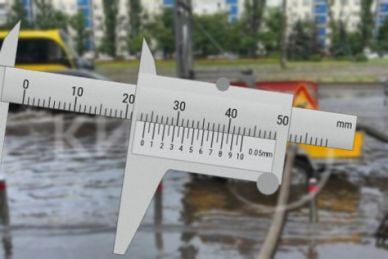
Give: 23.8 mm
